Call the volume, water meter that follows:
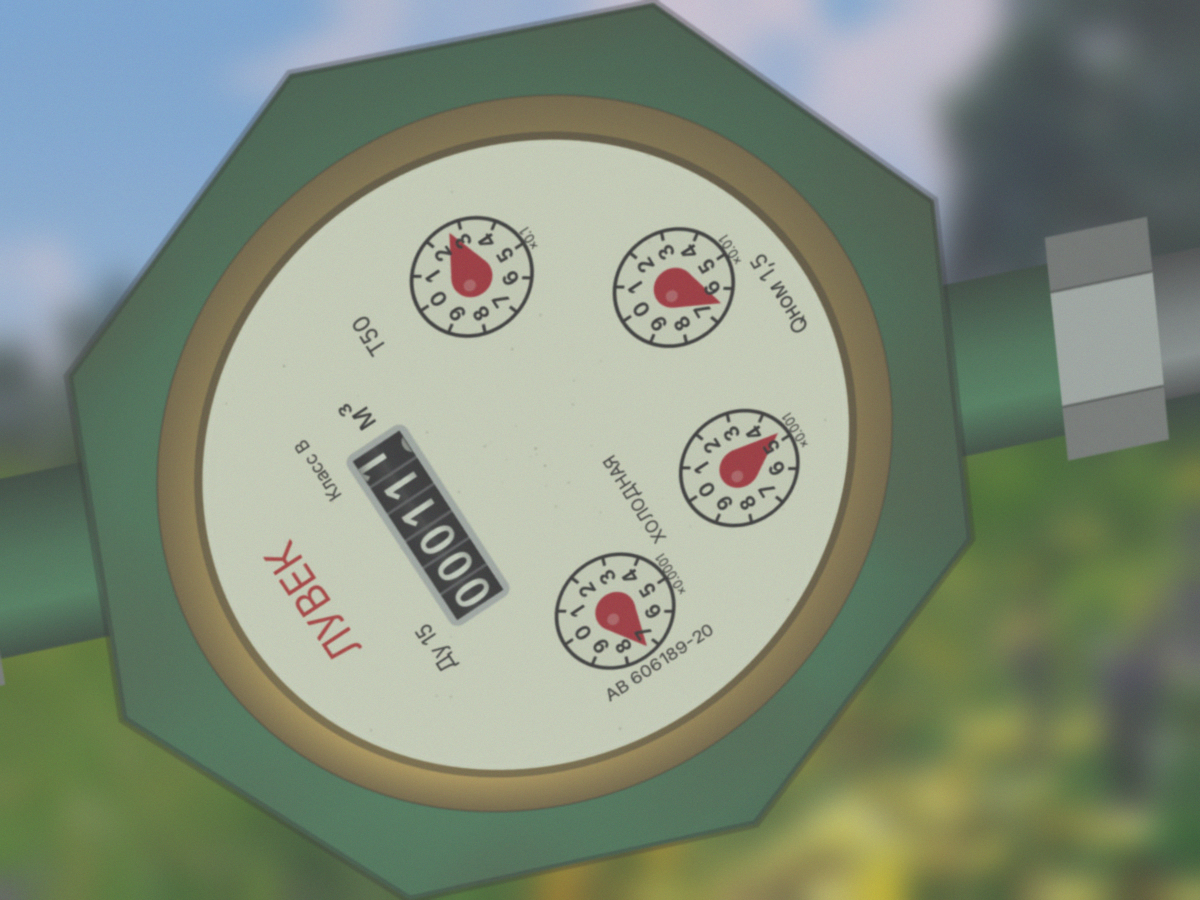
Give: 111.2647 m³
